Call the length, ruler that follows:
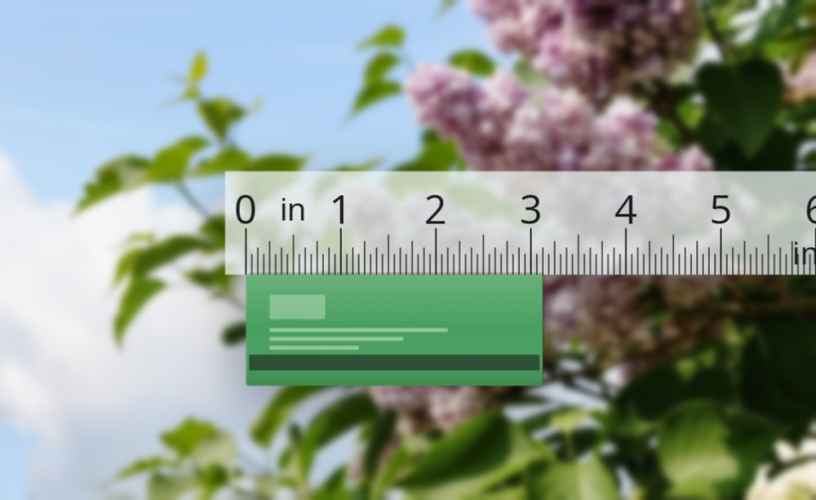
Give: 3.125 in
